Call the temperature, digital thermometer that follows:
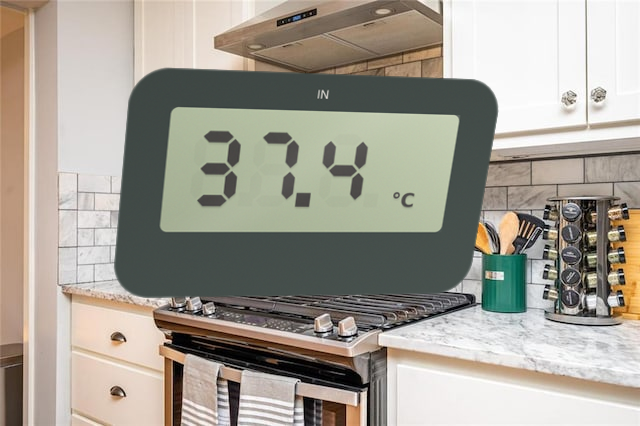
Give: 37.4 °C
